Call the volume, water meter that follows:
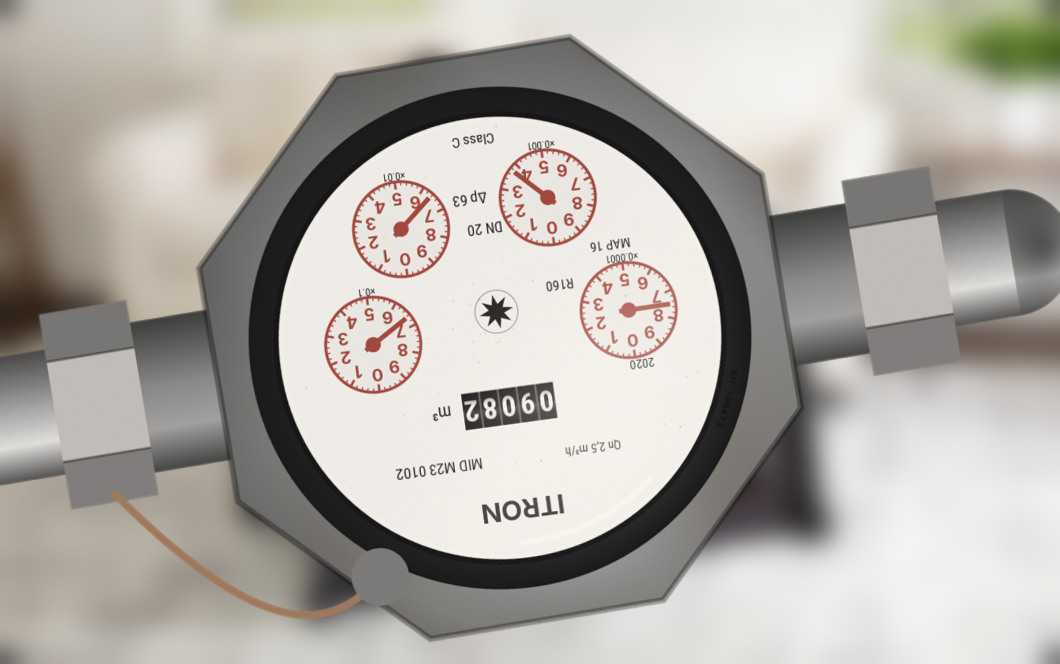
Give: 9082.6637 m³
